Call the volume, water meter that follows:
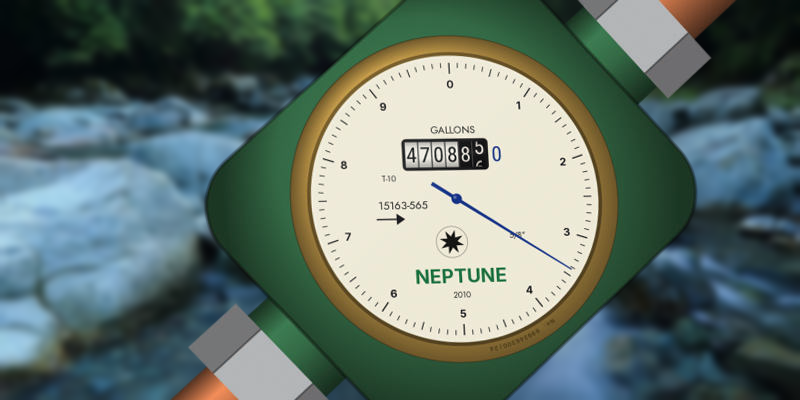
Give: 4708853.4 gal
